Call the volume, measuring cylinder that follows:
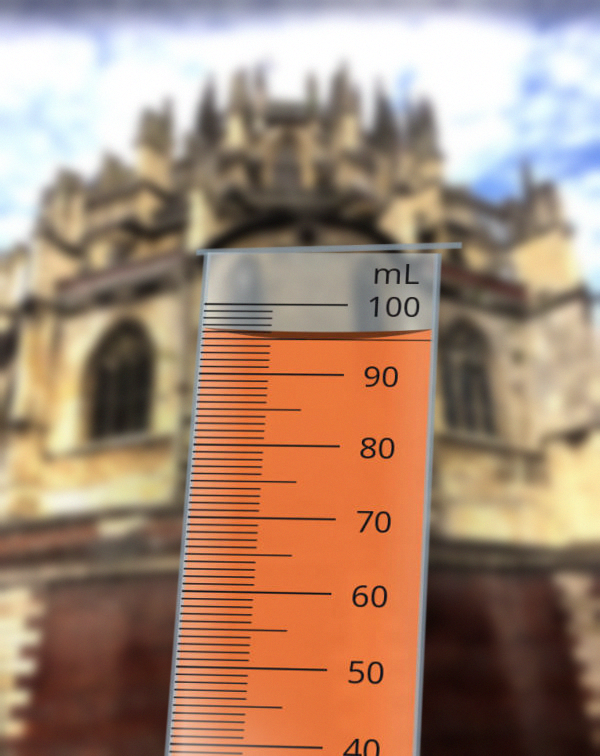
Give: 95 mL
